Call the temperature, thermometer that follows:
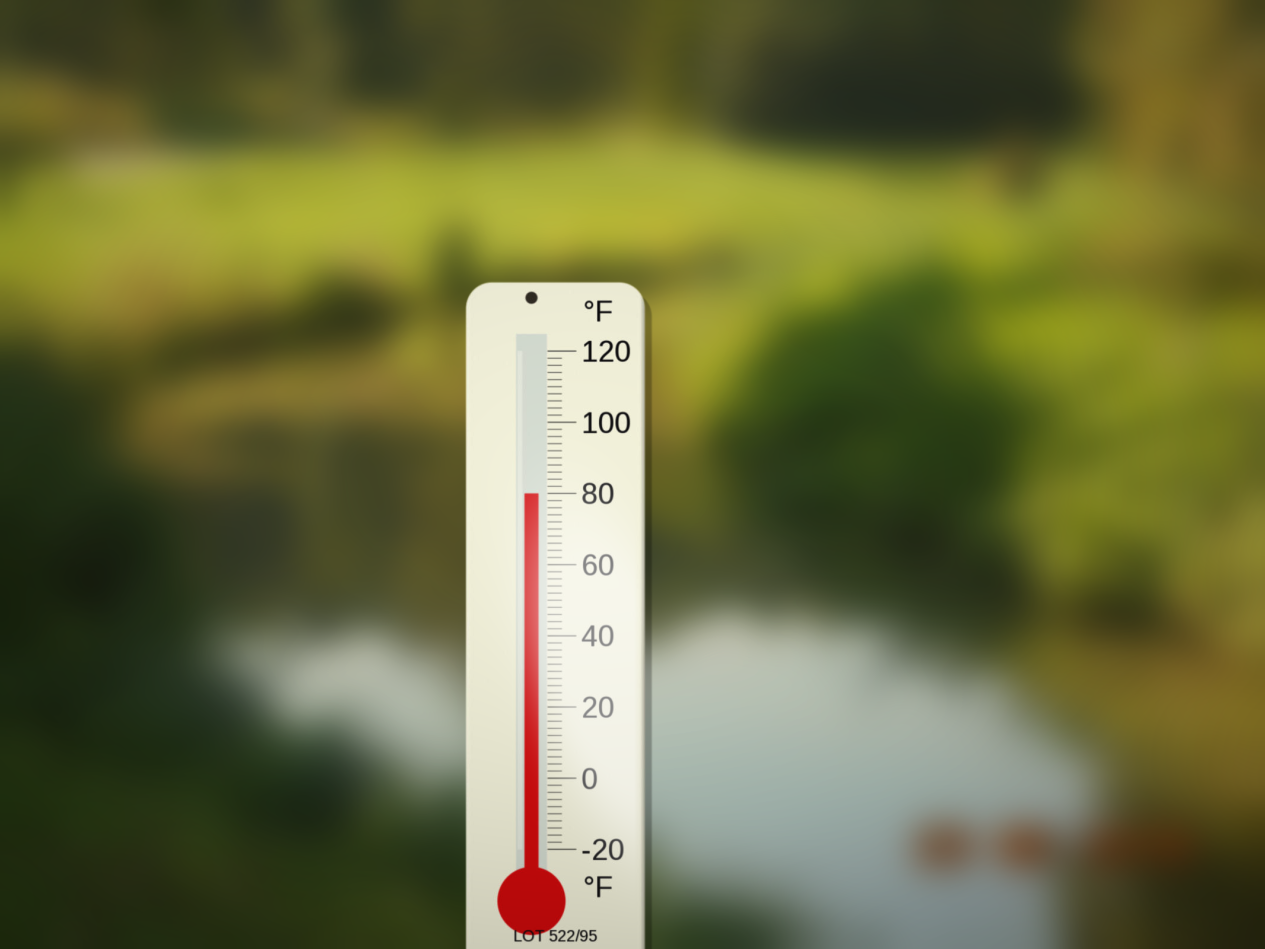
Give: 80 °F
